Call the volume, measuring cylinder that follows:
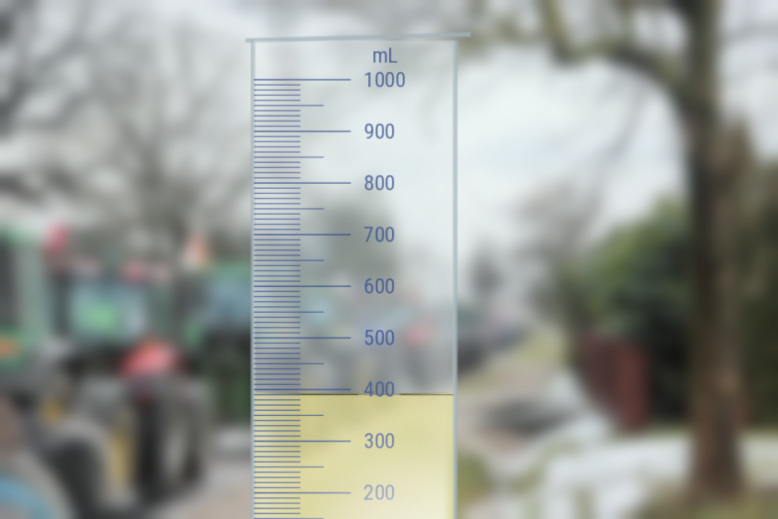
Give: 390 mL
